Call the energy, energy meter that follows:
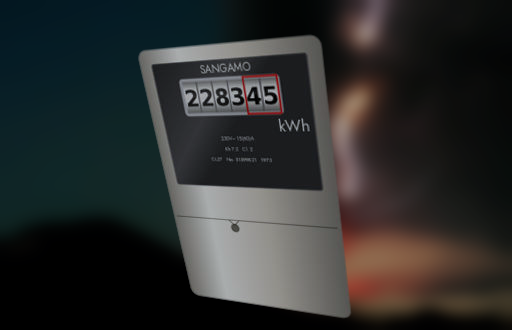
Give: 2283.45 kWh
